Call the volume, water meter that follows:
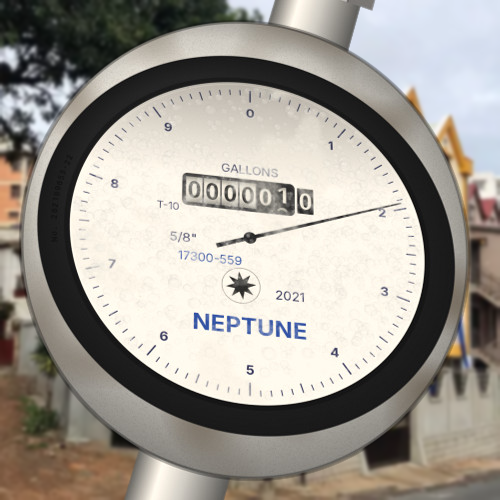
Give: 11.9 gal
